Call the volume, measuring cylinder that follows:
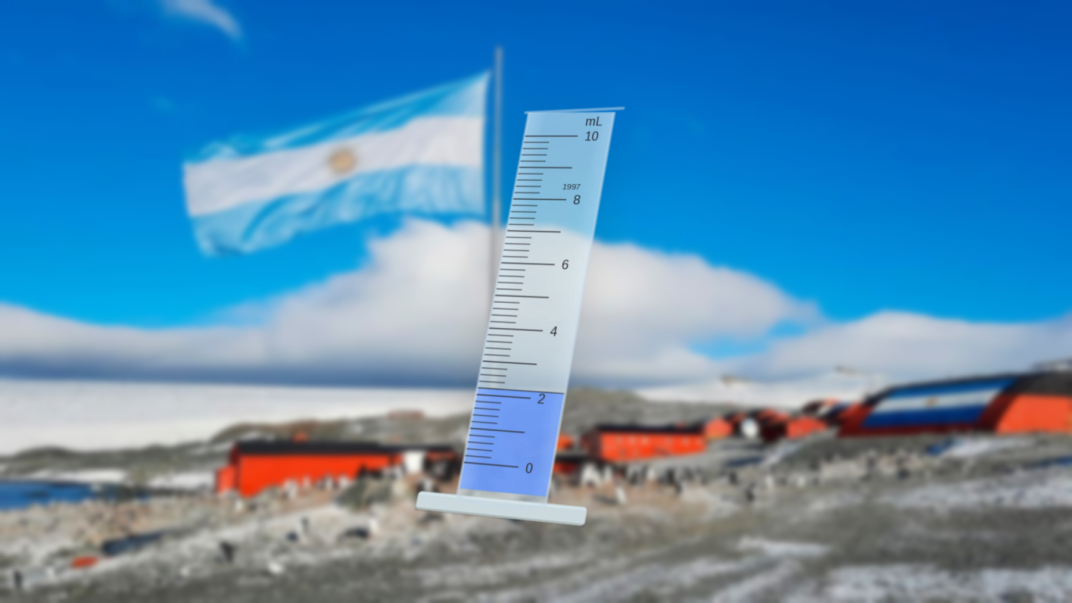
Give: 2.2 mL
